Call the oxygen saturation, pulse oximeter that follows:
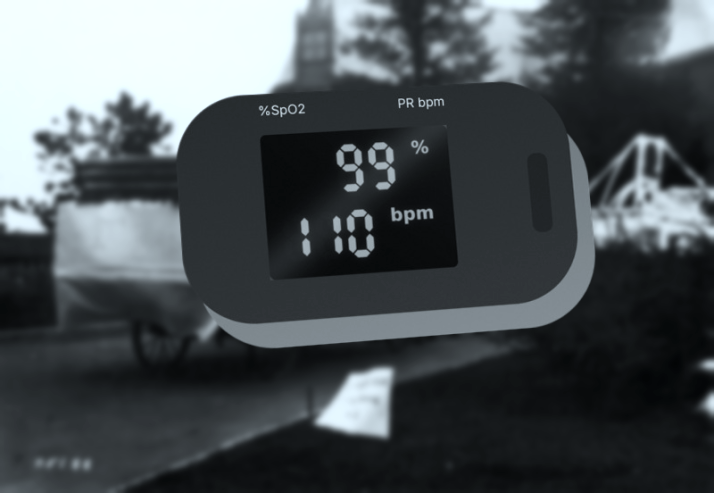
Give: 99 %
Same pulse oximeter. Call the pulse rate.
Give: 110 bpm
